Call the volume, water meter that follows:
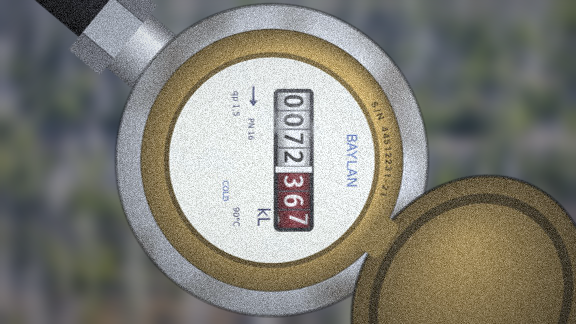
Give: 72.367 kL
